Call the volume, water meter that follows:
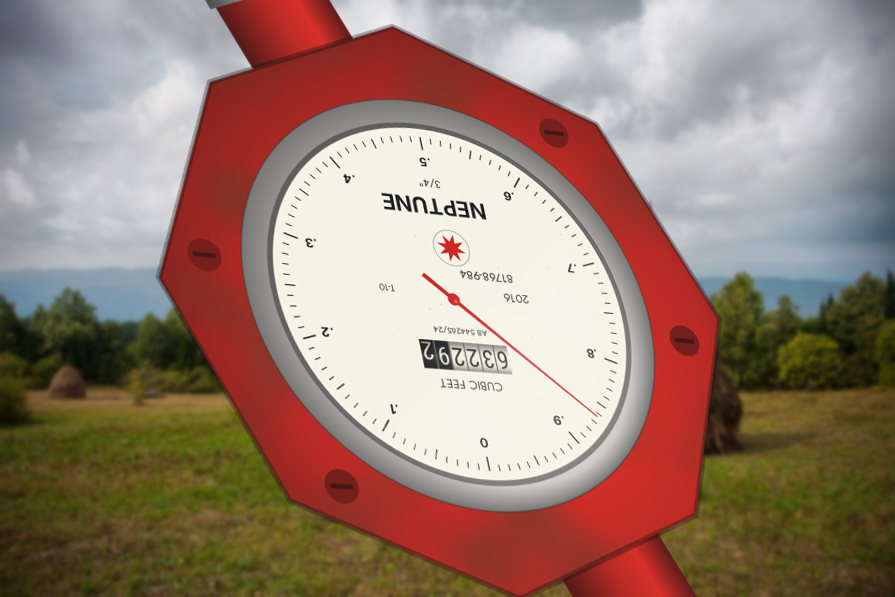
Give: 632291.86 ft³
